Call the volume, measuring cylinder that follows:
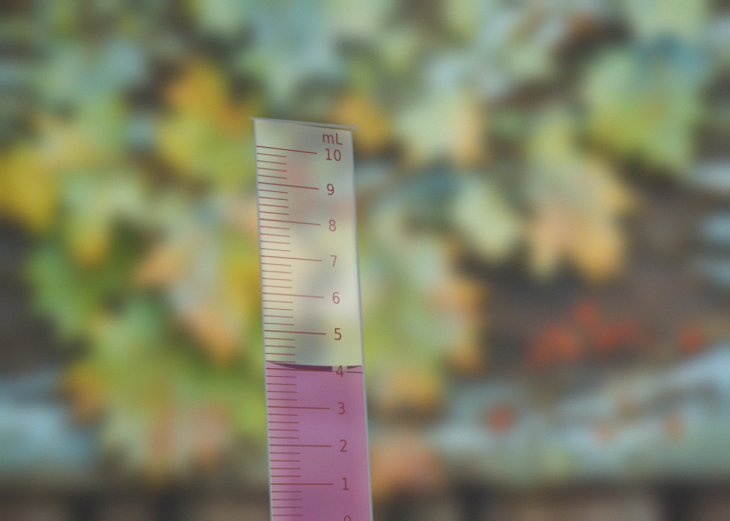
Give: 4 mL
